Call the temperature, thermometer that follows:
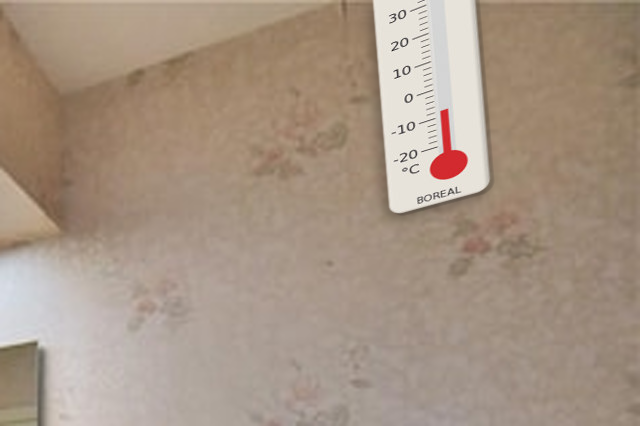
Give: -8 °C
